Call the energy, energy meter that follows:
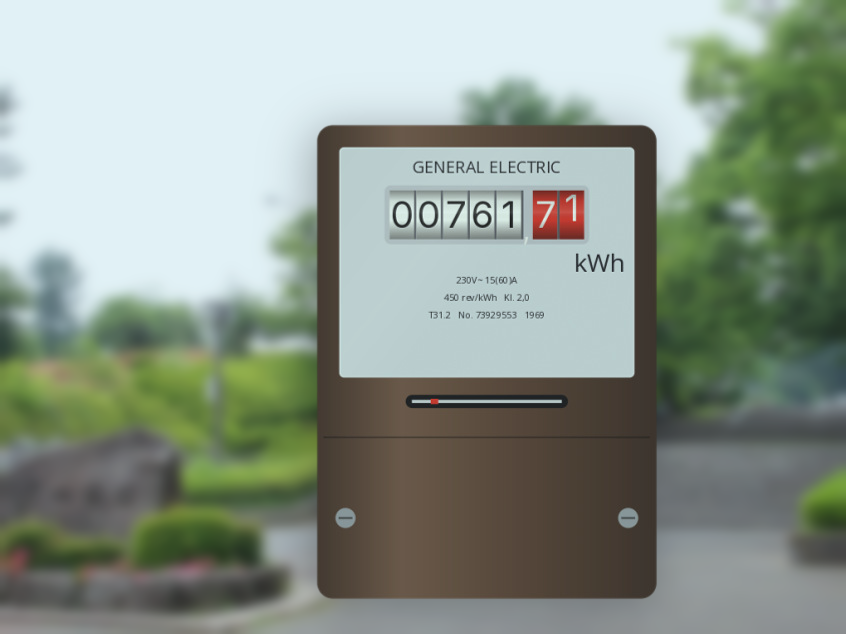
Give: 761.71 kWh
